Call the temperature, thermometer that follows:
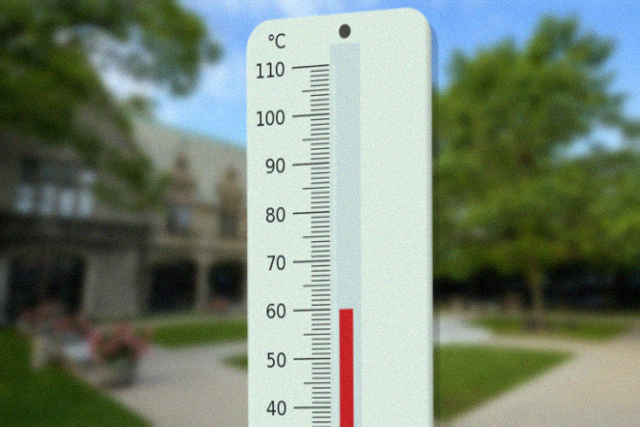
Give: 60 °C
